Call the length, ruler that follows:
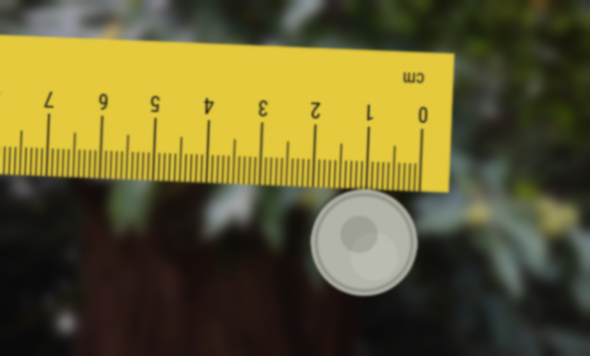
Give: 2 cm
